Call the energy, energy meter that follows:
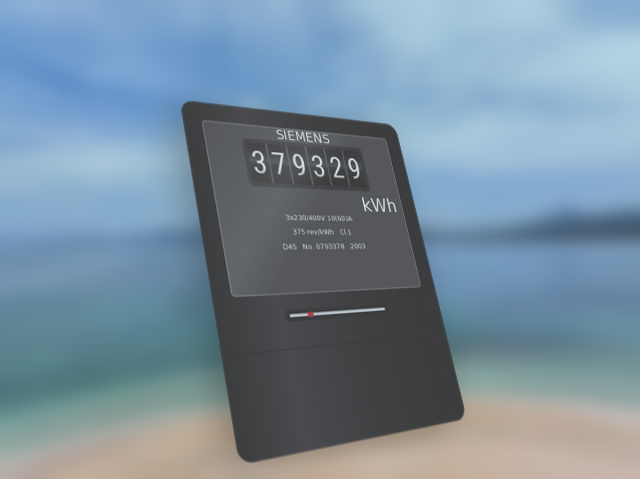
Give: 379329 kWh
